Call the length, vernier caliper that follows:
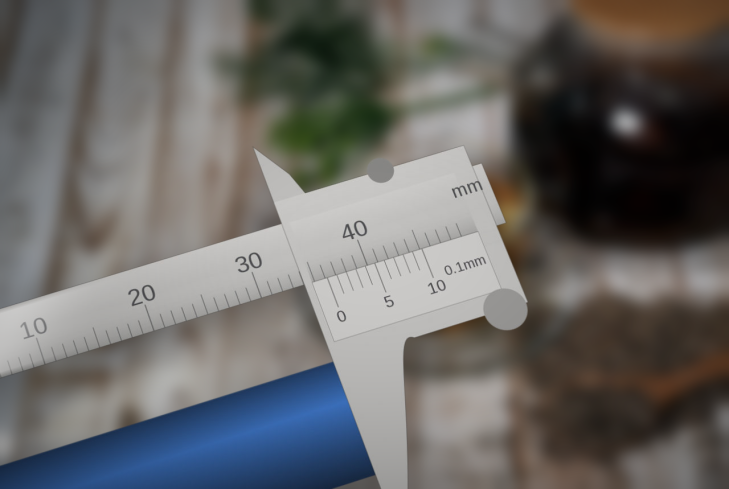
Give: 36.2 mm
